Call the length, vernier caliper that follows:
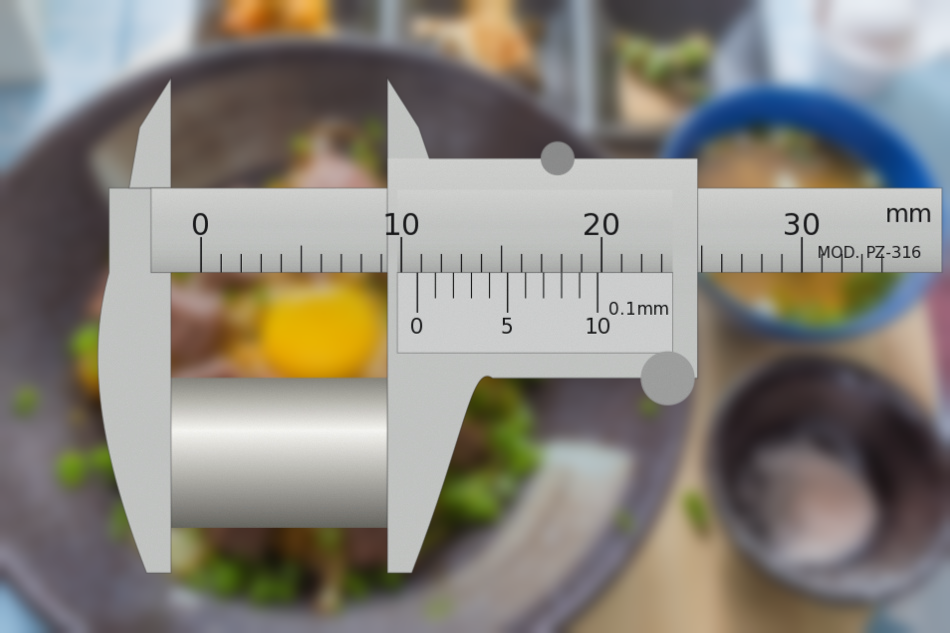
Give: 10.8 mm
